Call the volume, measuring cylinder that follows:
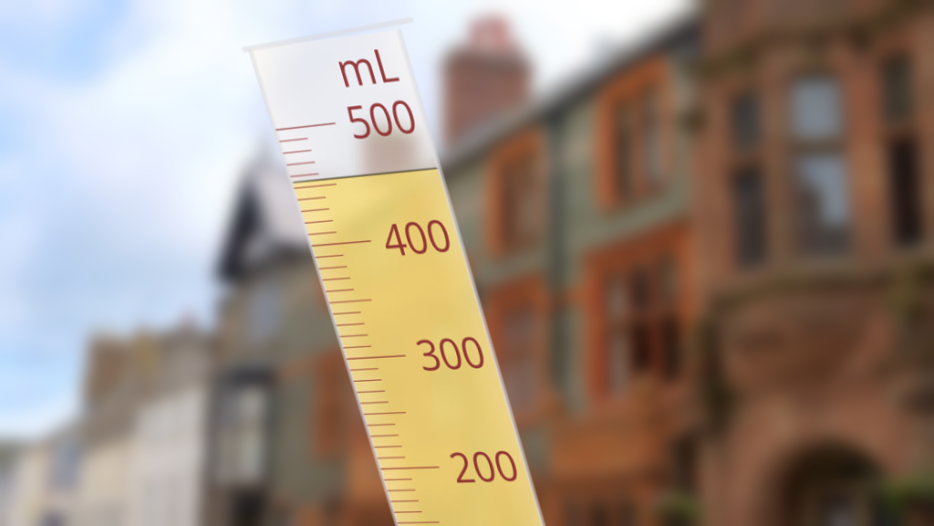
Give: 455 mL
